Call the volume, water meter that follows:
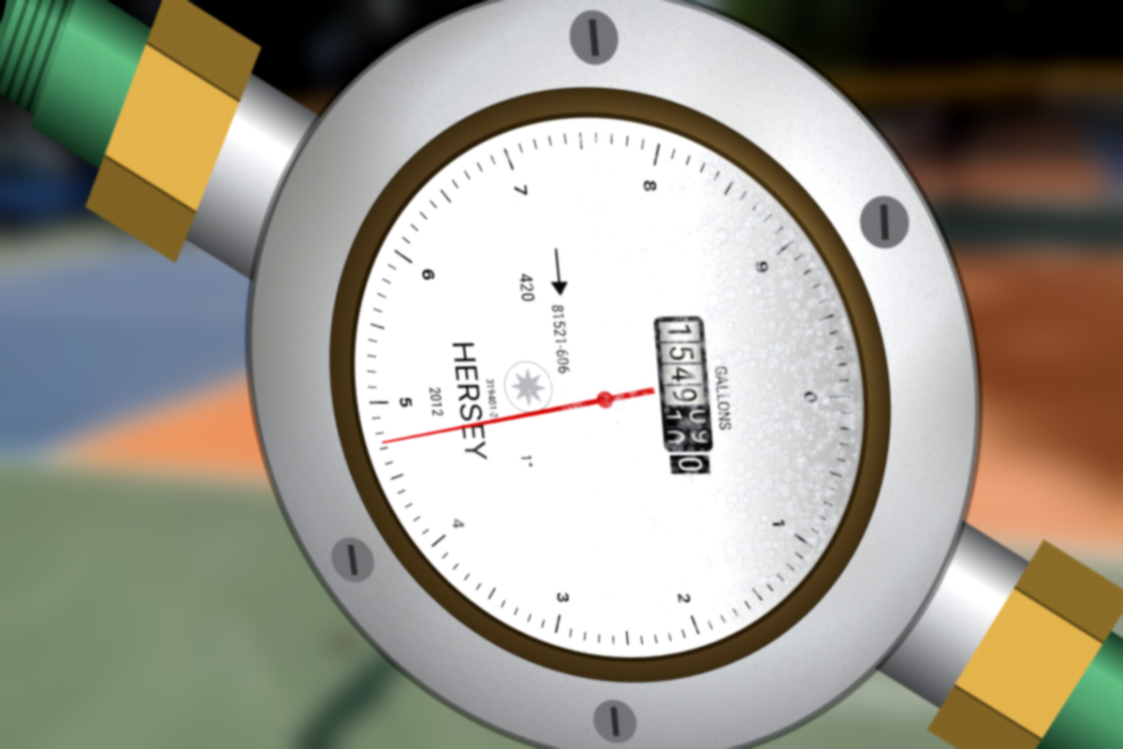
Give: 1549094.7 gal
